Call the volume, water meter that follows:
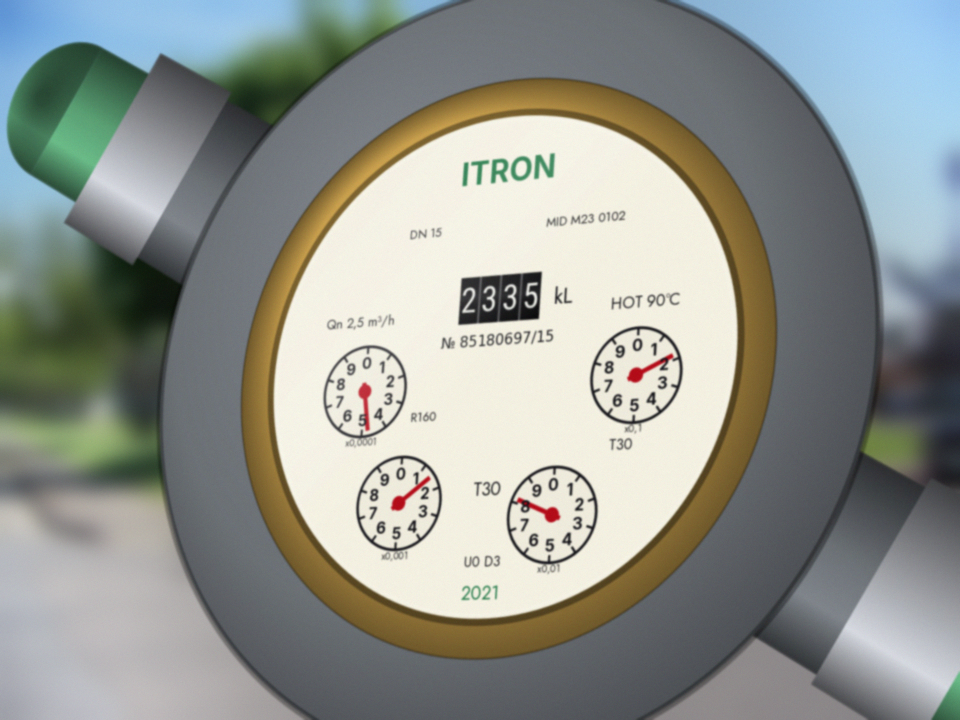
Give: 2335.1814 kL
